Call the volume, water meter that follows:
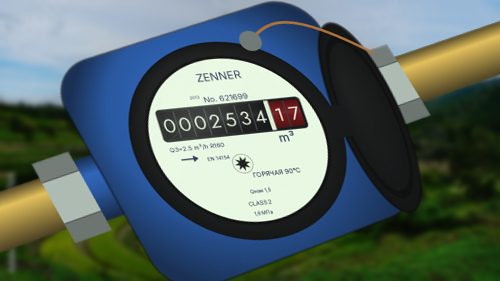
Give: 2534.17 m³
